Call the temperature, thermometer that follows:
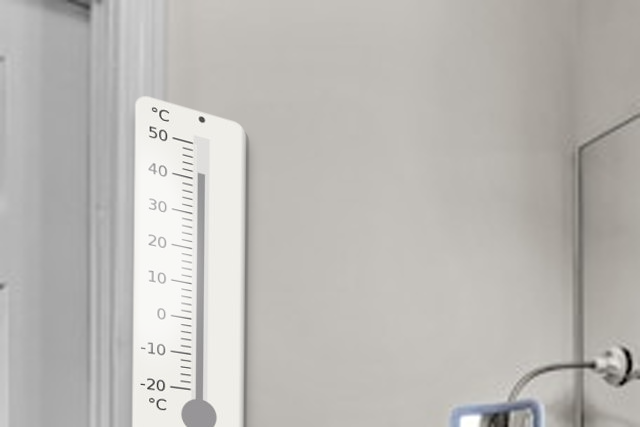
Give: 42 °C
